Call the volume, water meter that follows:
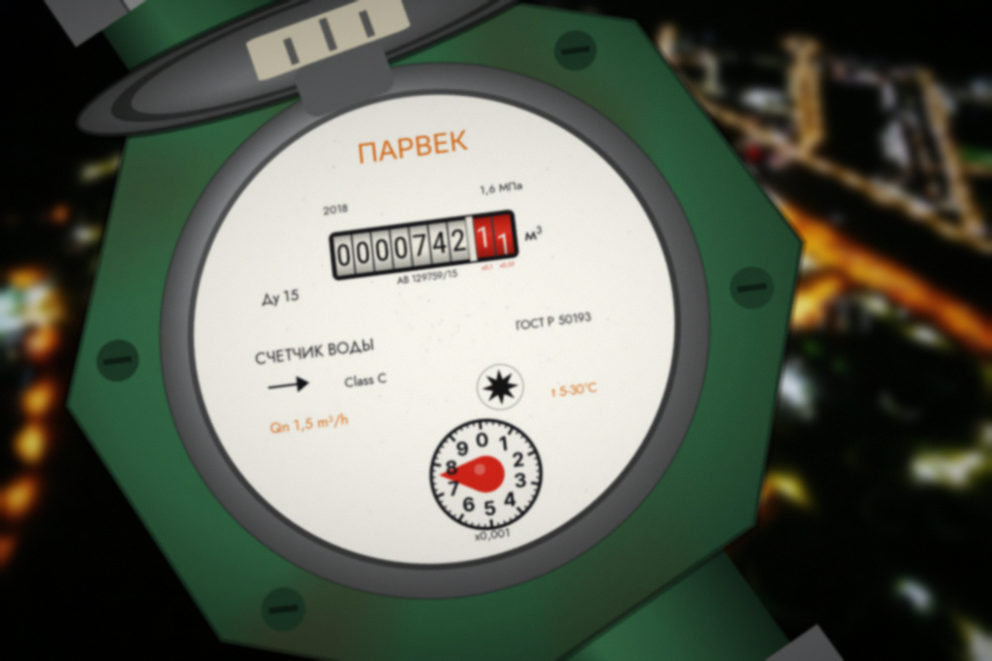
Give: 742.107 m³
